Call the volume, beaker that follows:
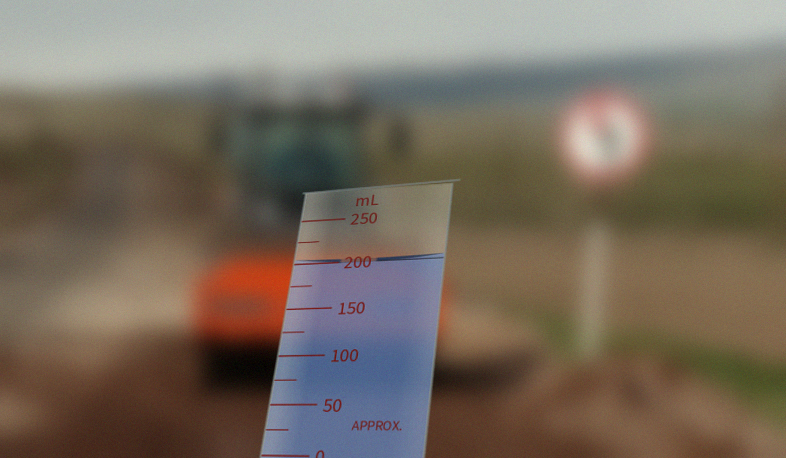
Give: 200 mL
